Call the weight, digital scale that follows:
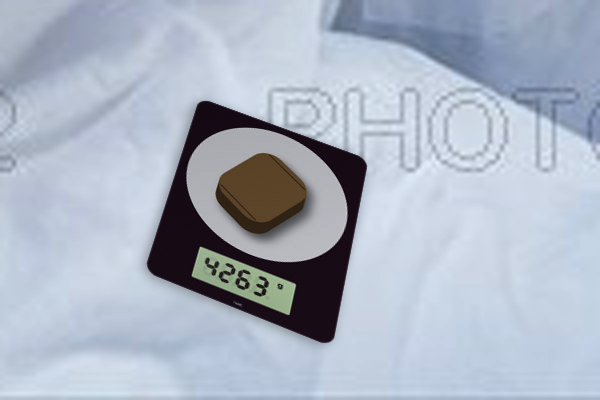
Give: 4263 g
